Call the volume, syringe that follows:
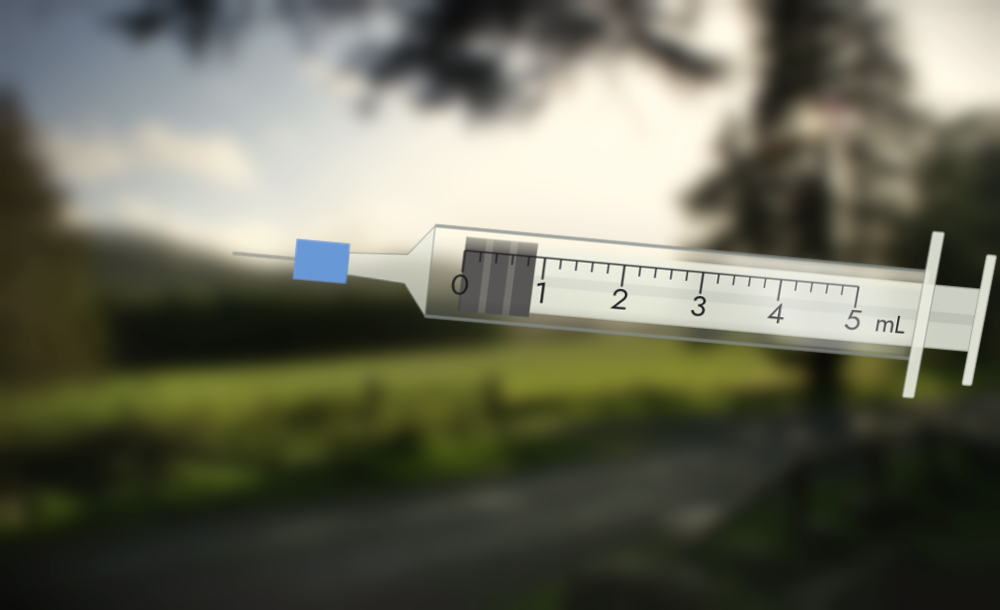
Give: 0 mL
